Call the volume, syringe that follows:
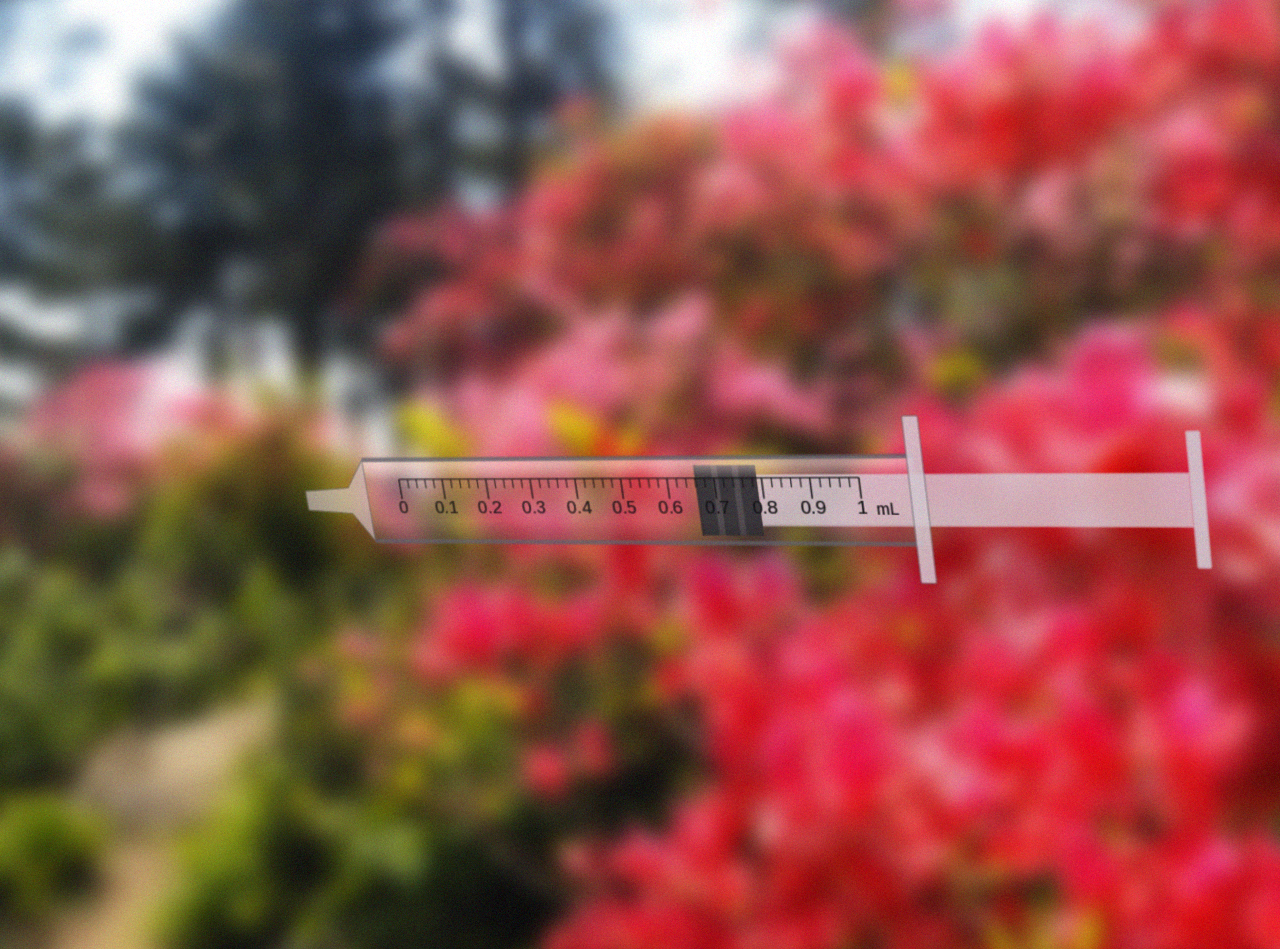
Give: 0.66 mL
